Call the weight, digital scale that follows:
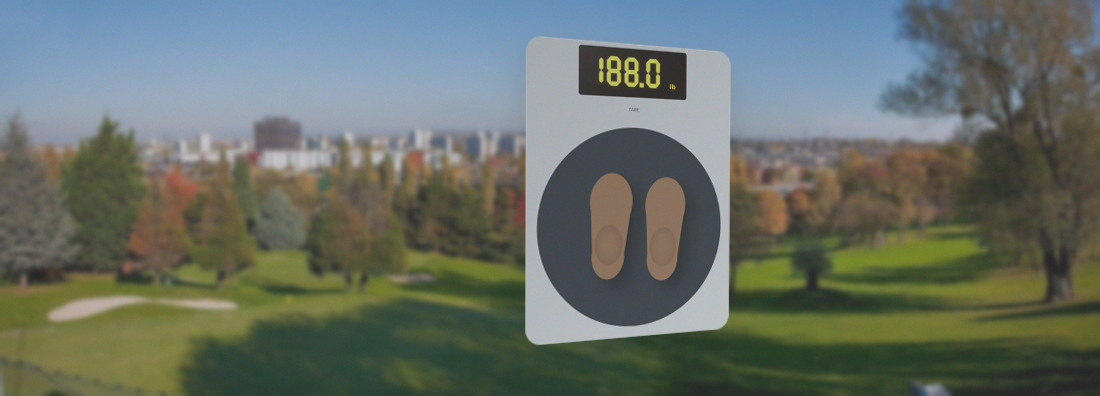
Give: 188.0 lb
